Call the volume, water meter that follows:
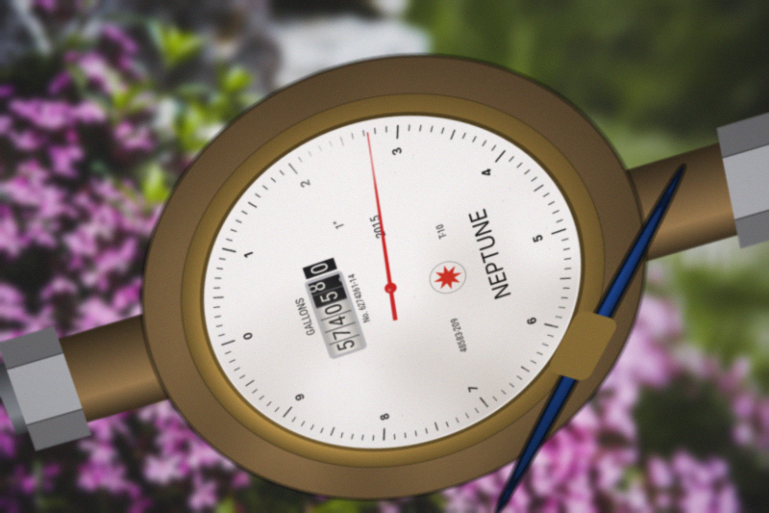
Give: 5740582.7 gal
